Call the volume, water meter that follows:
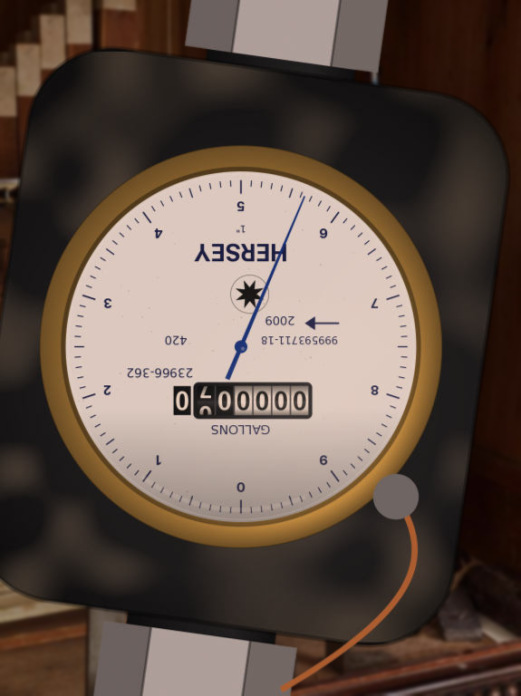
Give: 65.6 gal
